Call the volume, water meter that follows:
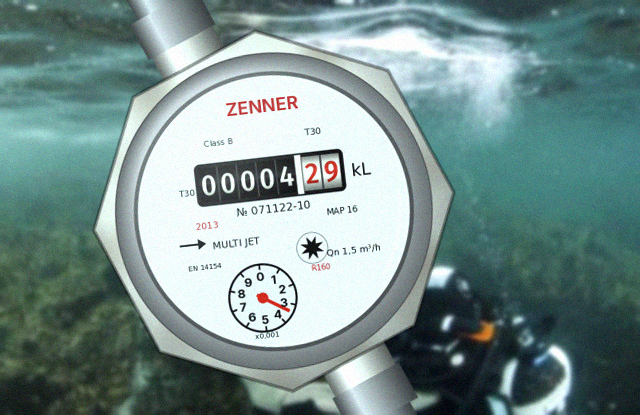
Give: 4.293 kL
